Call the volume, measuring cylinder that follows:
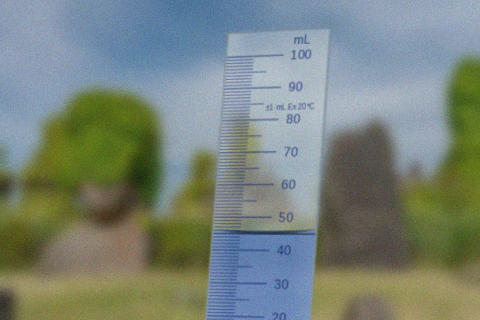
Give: 45 mL
